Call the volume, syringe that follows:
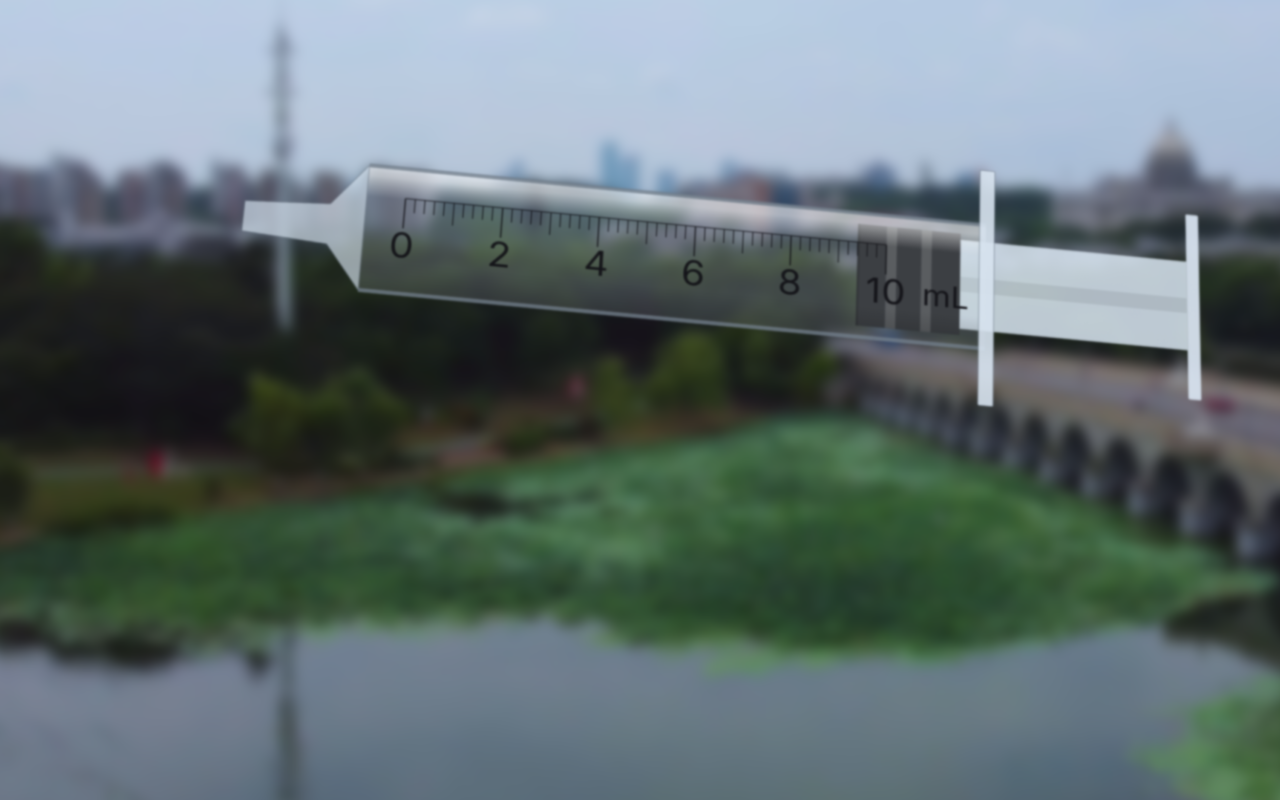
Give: 9.4 mL
